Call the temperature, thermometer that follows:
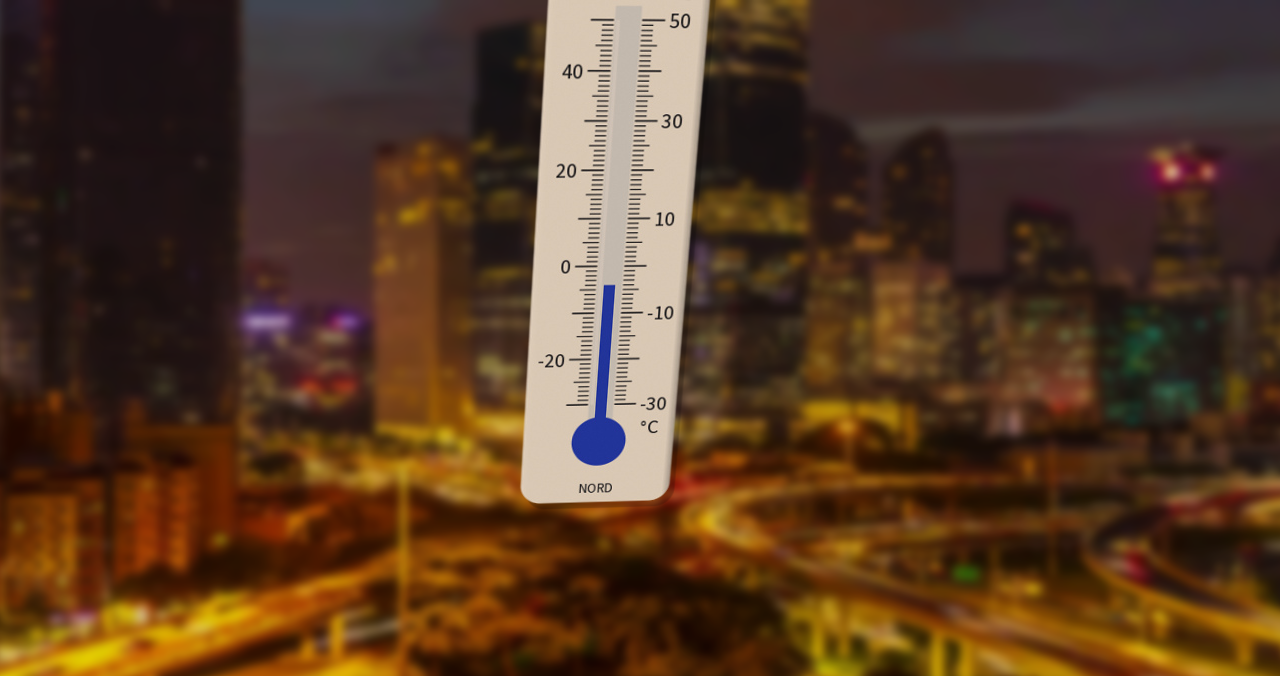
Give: -4 °C
